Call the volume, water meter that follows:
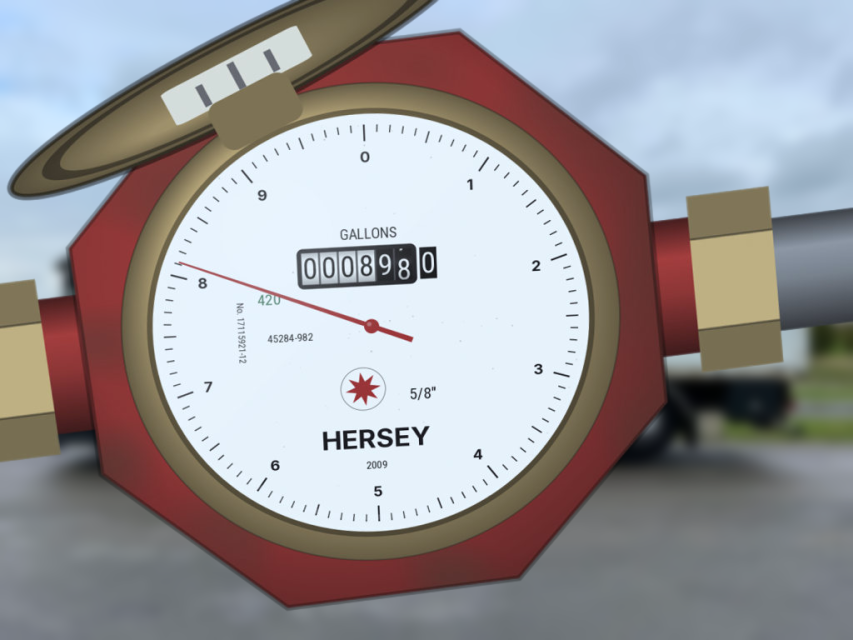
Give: 8978.1 gal
